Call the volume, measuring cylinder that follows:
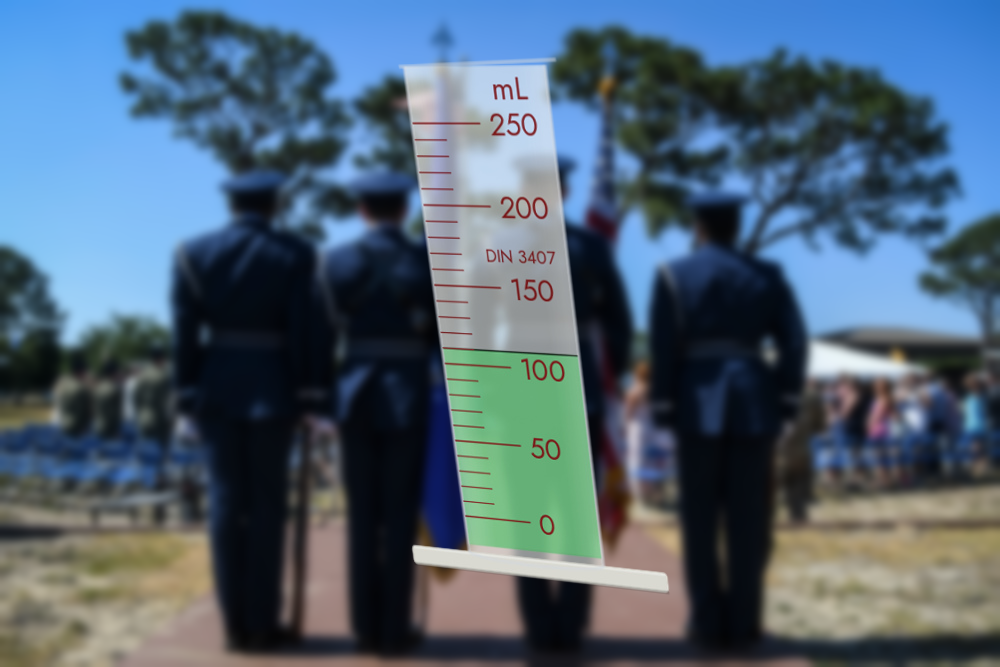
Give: 110 mL
